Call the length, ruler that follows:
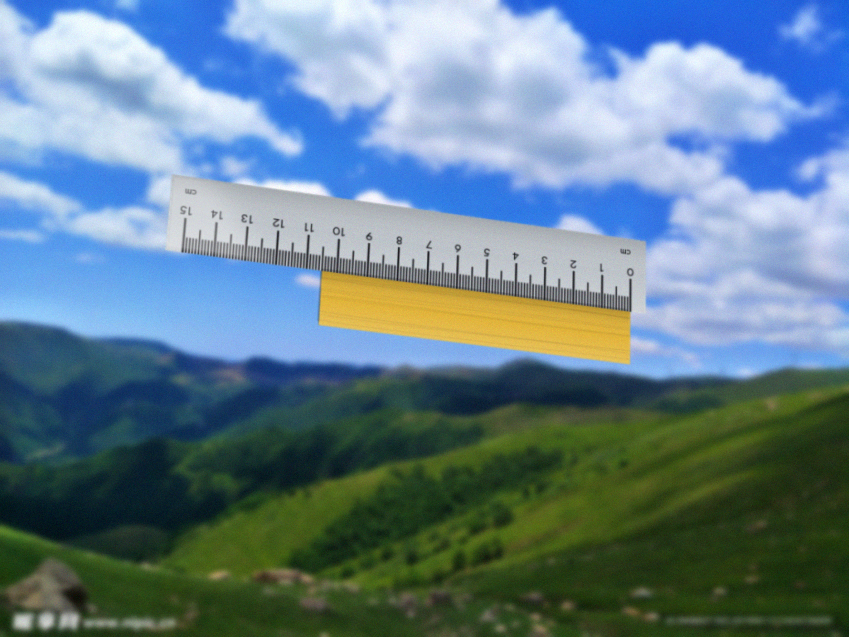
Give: 10.5 cm
